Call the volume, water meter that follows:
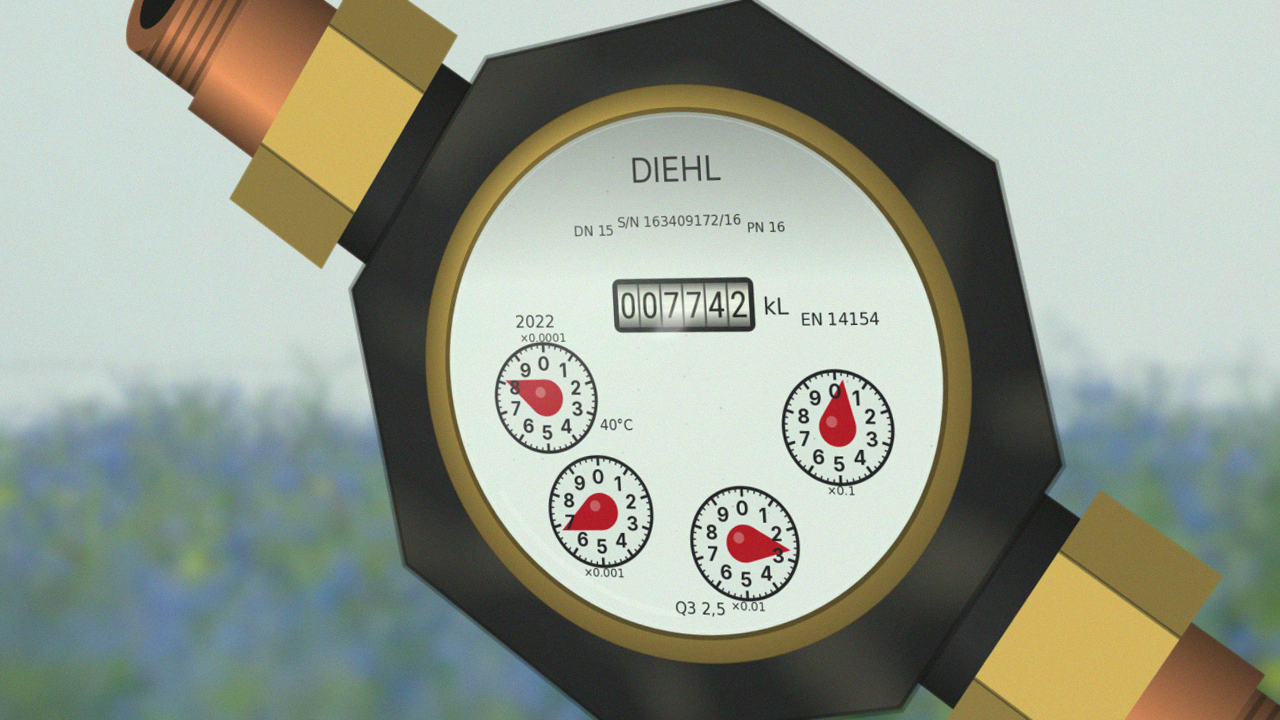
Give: 7742.0268 kL
